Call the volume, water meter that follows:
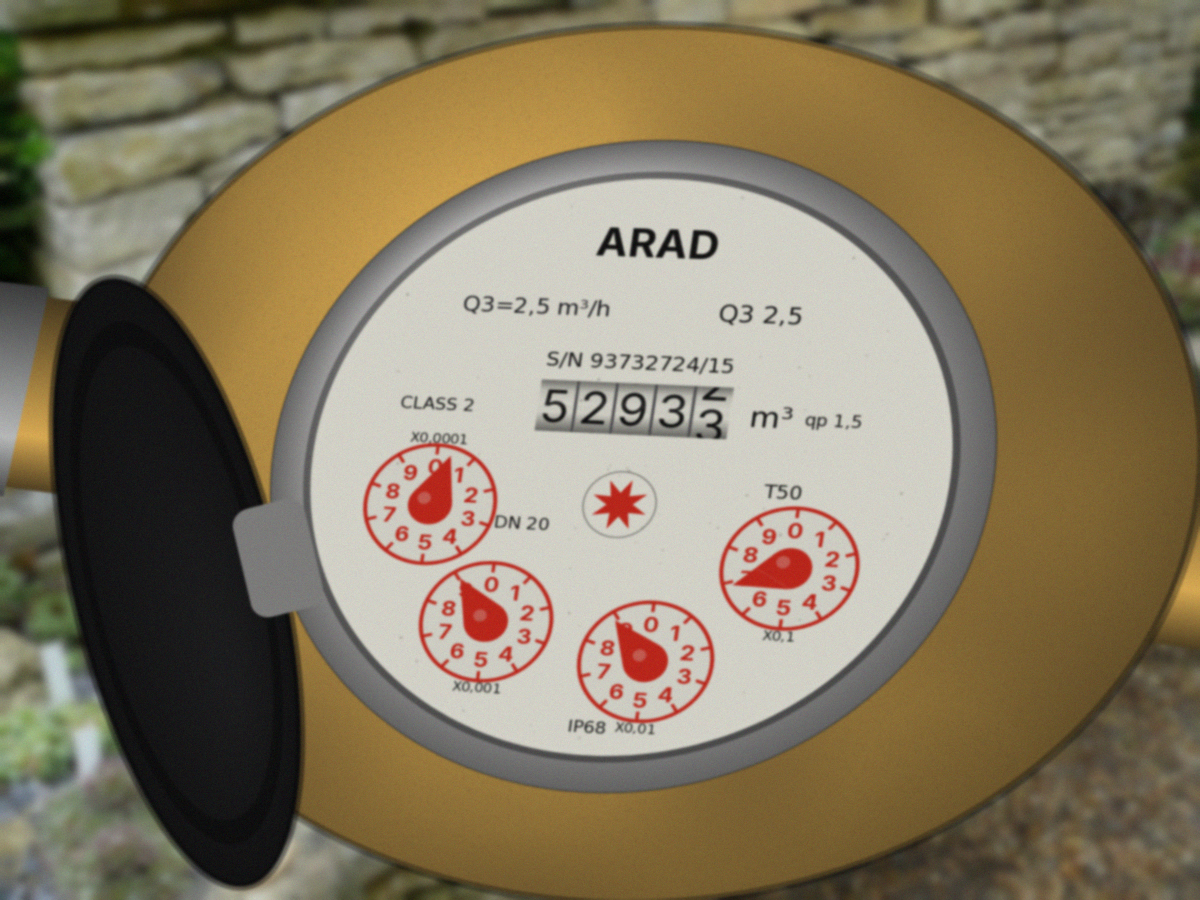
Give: 52932.6890 m³
